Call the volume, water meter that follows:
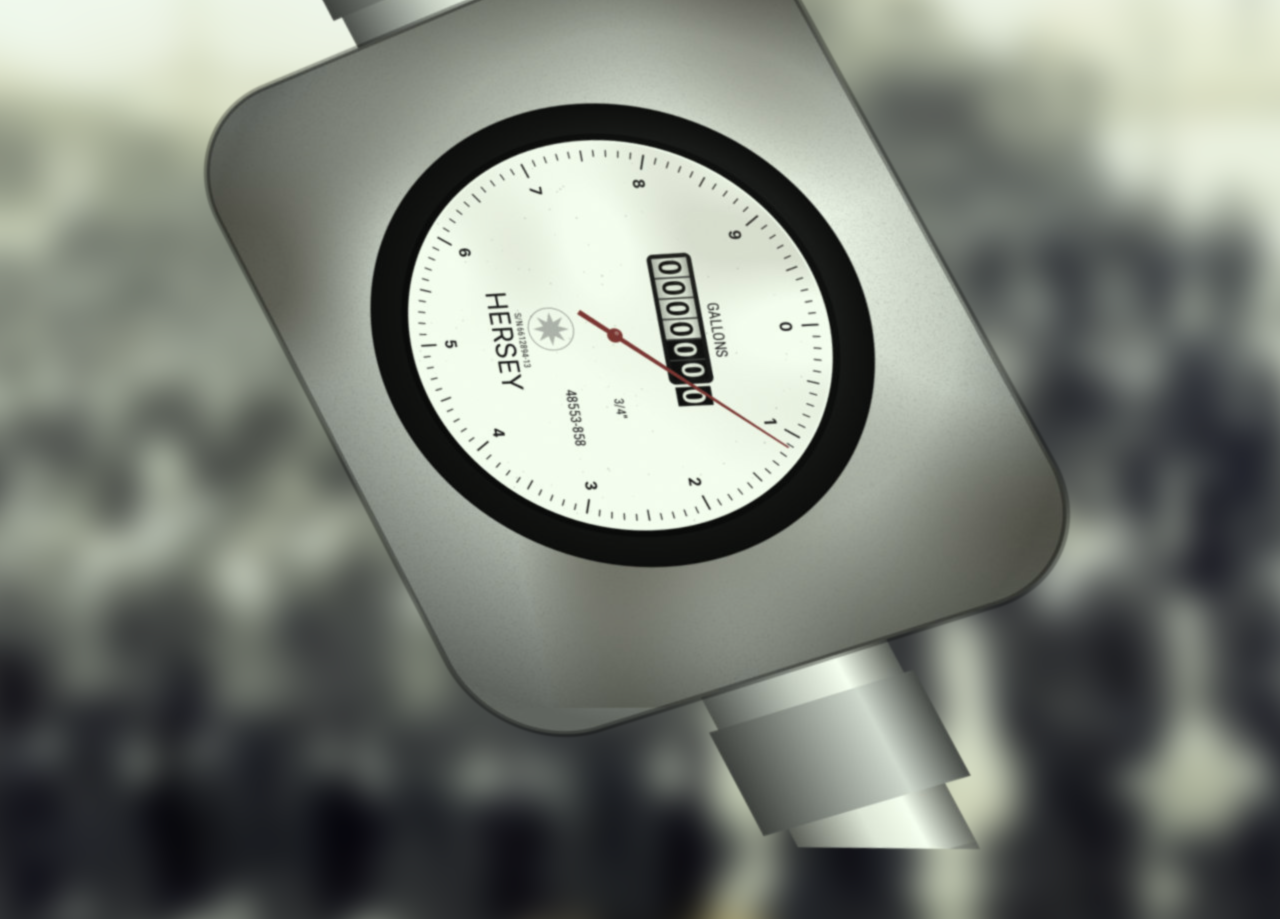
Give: 1.1 gal
